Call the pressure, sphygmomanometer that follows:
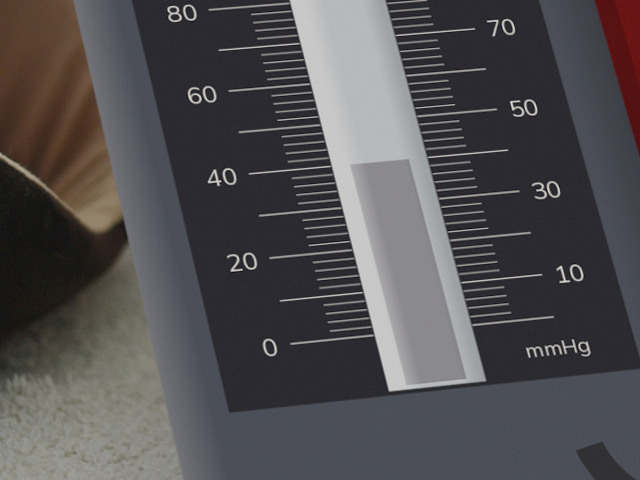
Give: 40 mmHg
